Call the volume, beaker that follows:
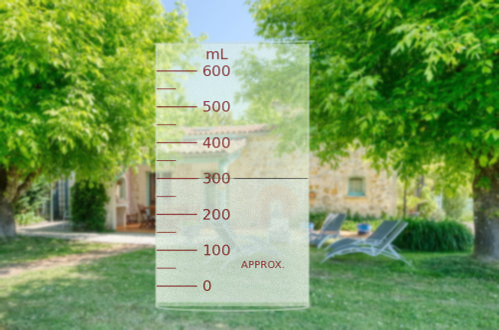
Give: 300 mL
